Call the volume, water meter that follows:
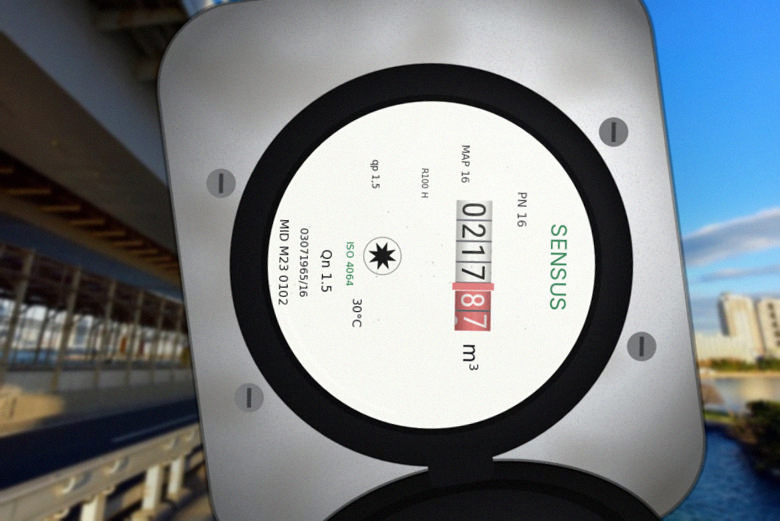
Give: 217.87 m³
